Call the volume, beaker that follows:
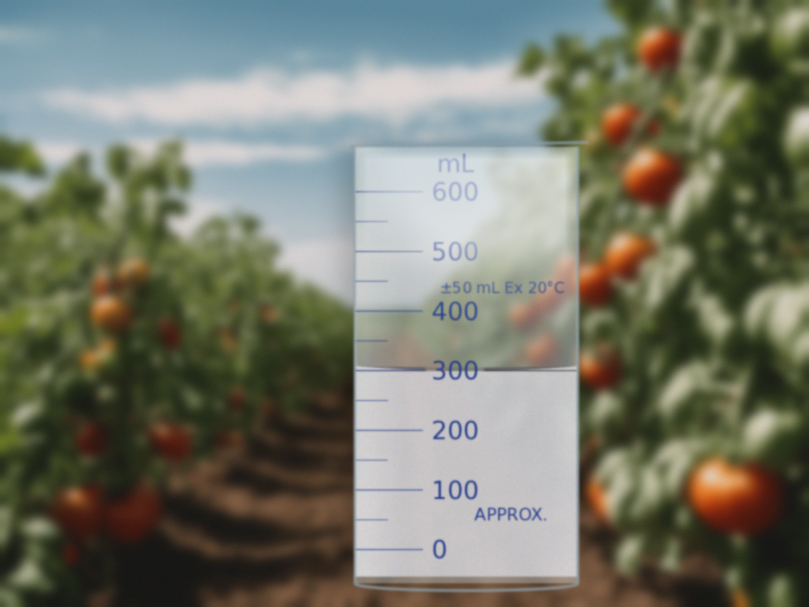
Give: 300 mL
